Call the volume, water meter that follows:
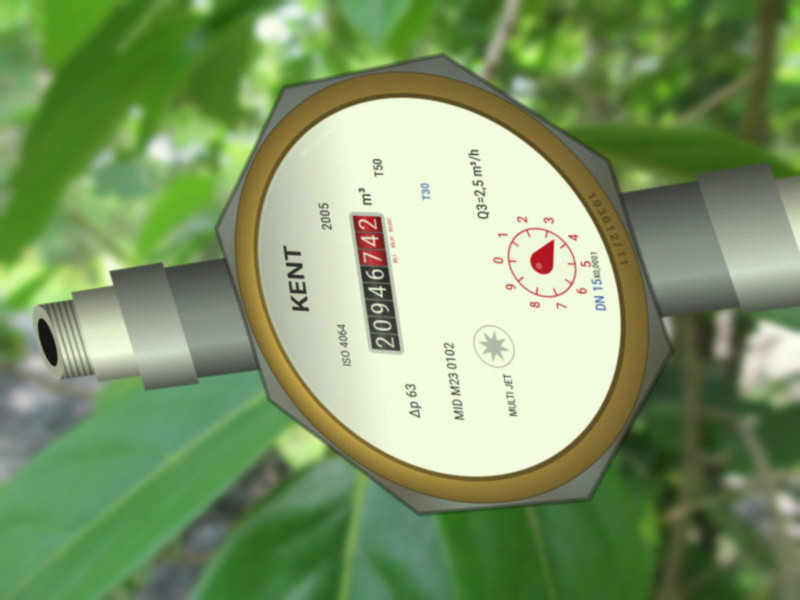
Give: 20946.7423 m³
